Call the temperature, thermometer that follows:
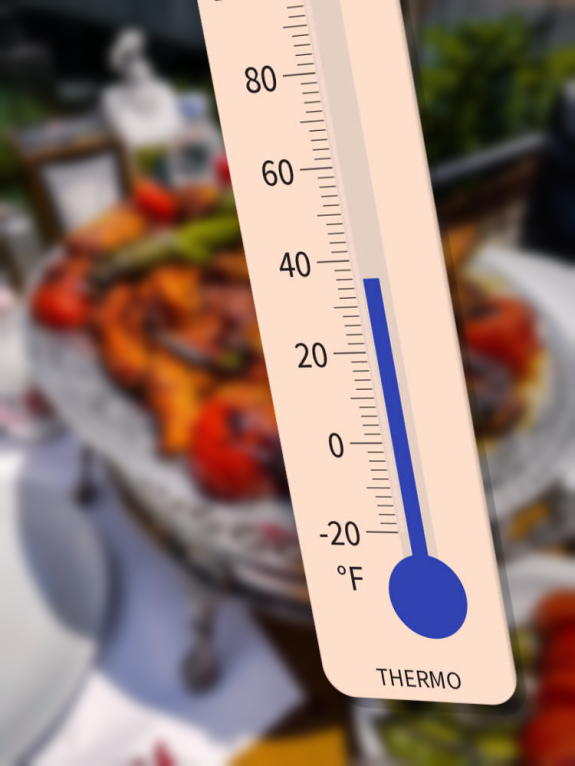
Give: 36 °F
